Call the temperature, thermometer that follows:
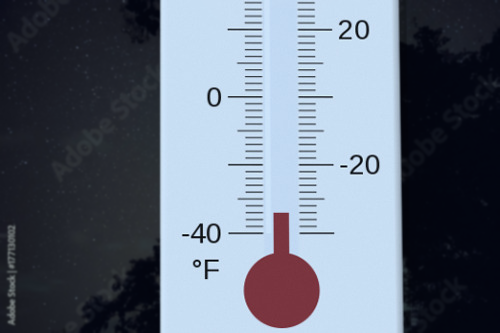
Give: -34 °F
